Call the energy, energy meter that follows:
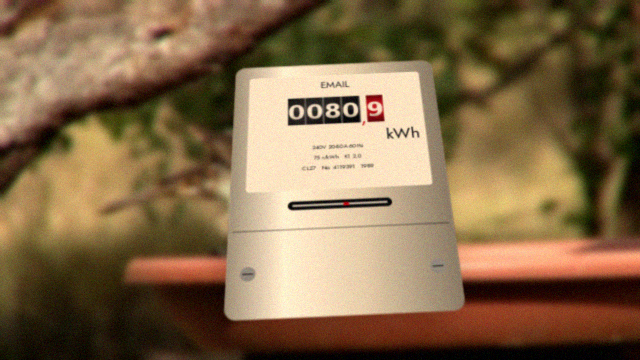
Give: 80.9 kWh
